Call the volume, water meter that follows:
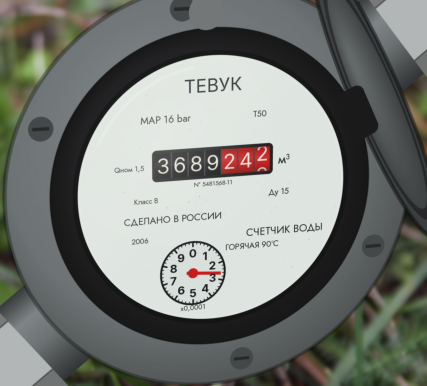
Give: 3689.2422 m³
